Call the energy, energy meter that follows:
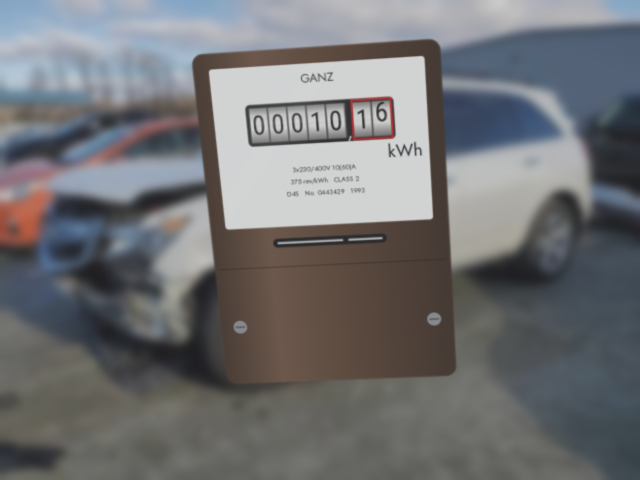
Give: 10.16 kWh
